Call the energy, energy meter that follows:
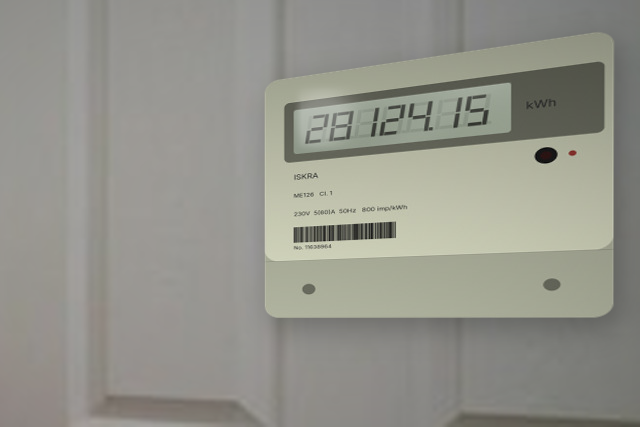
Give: 28124.15 kWh
